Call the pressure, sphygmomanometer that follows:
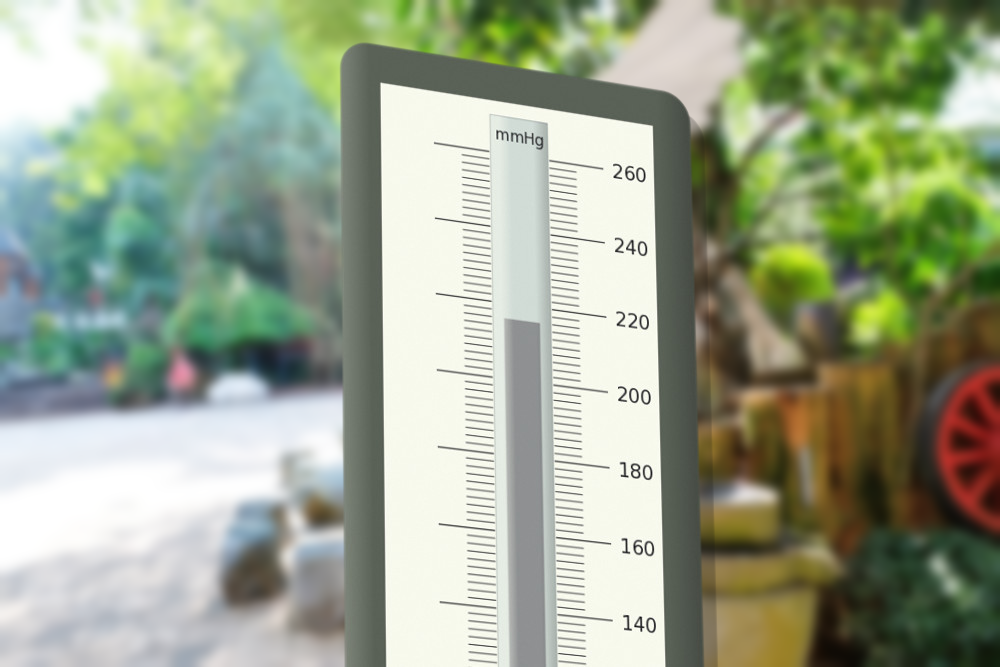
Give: 216 mmHg
